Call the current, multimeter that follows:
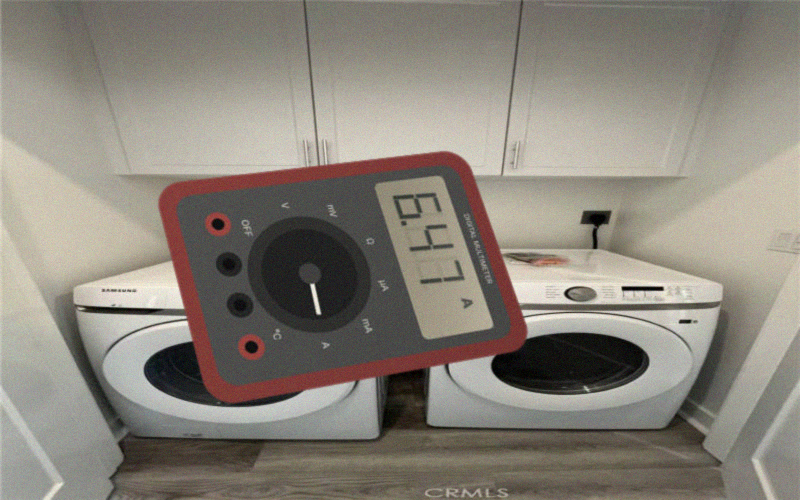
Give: 6.47 A
